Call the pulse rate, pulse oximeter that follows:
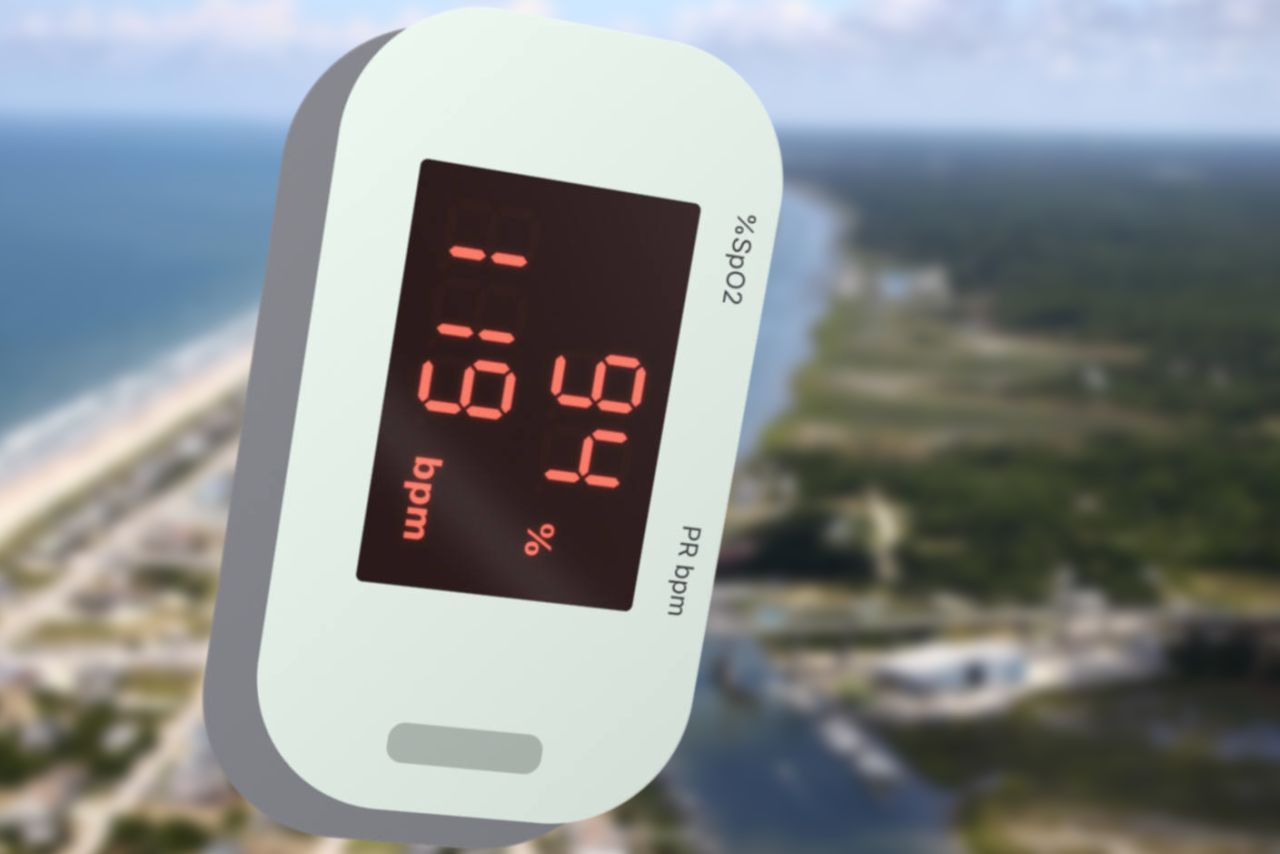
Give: 119 bpm
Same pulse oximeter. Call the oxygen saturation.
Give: 94 %
